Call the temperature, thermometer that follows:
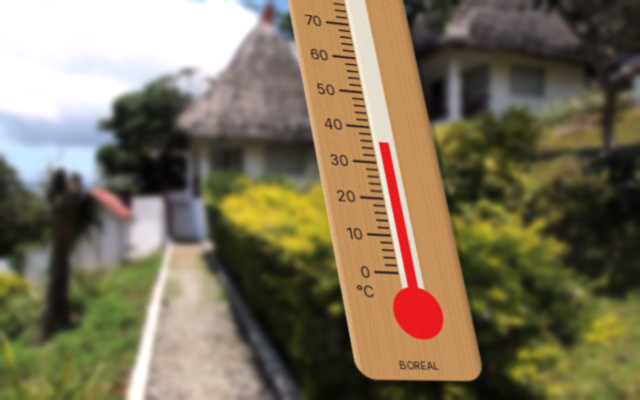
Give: 36 °C
